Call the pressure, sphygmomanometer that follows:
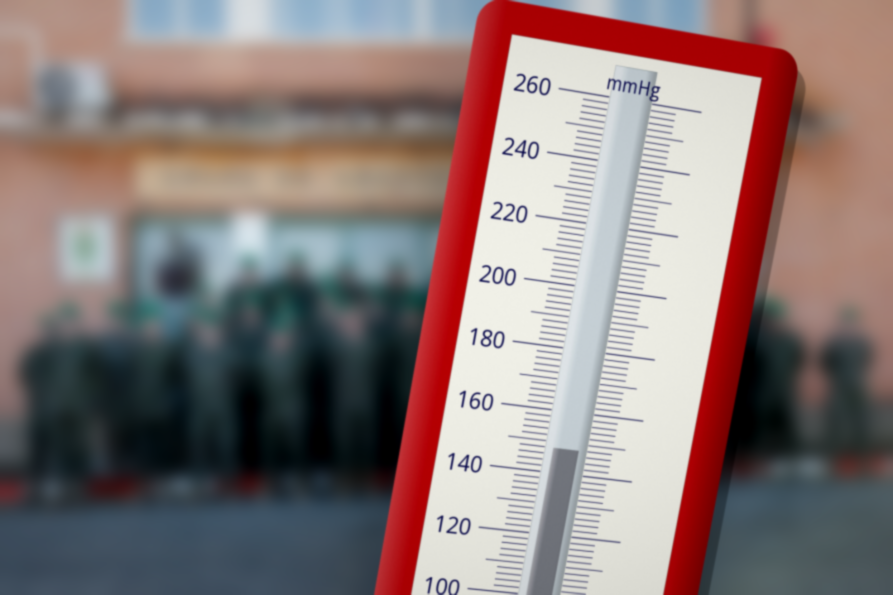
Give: 148 mmHg
